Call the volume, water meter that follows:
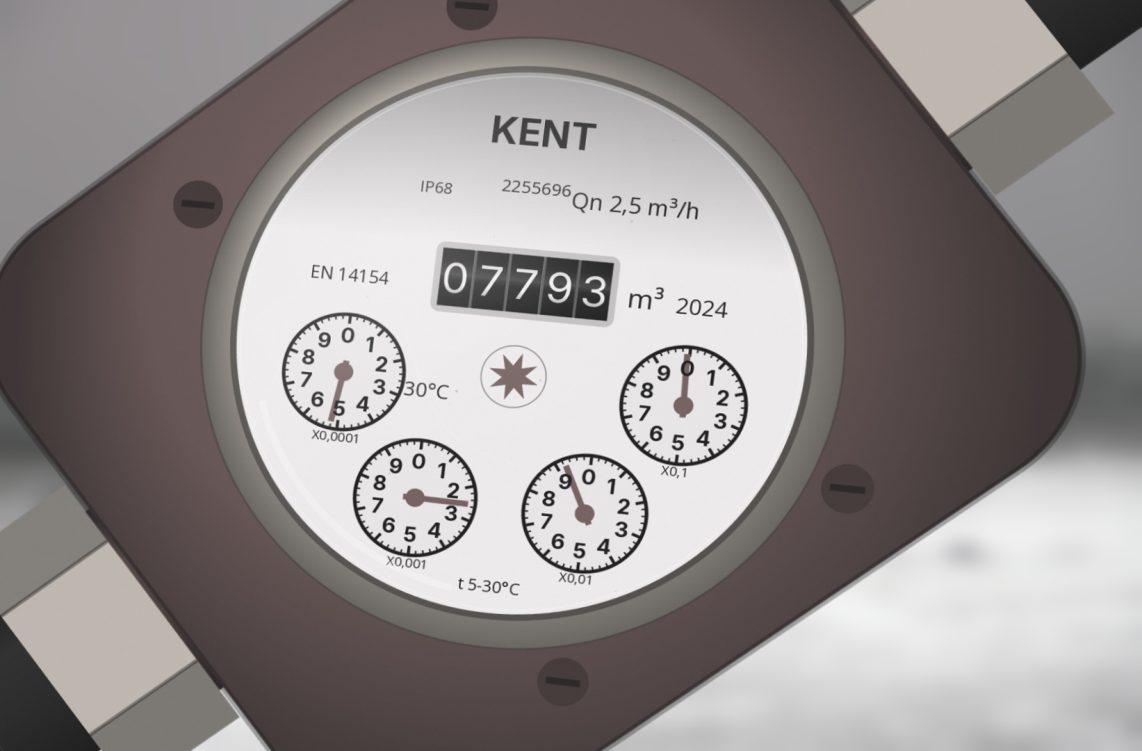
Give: 7792.9925 m³
